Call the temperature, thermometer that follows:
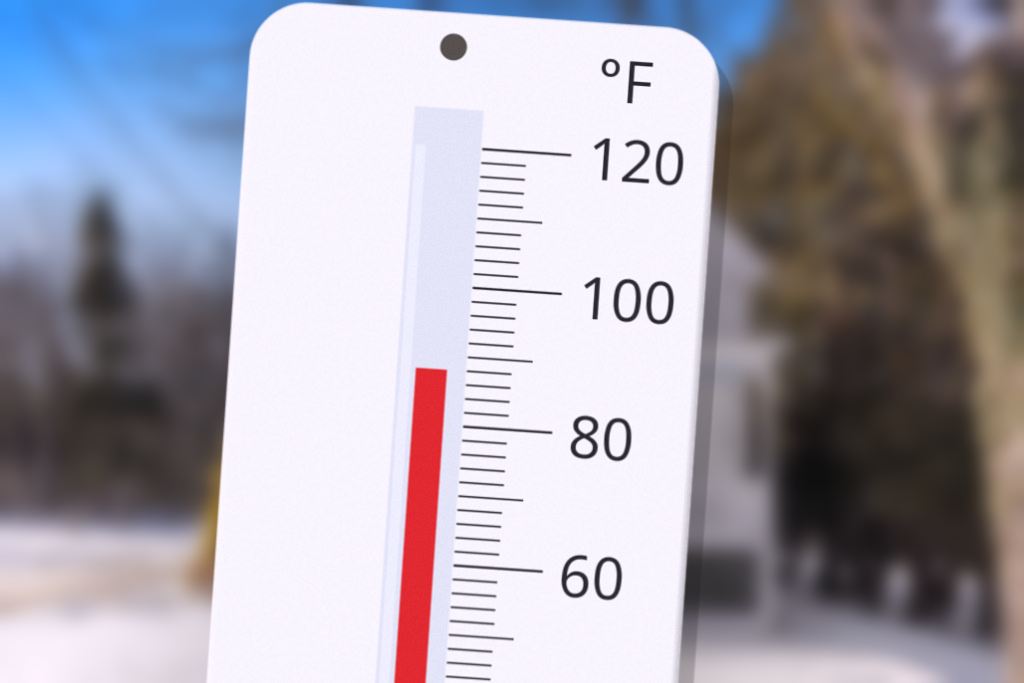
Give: 88 °F
